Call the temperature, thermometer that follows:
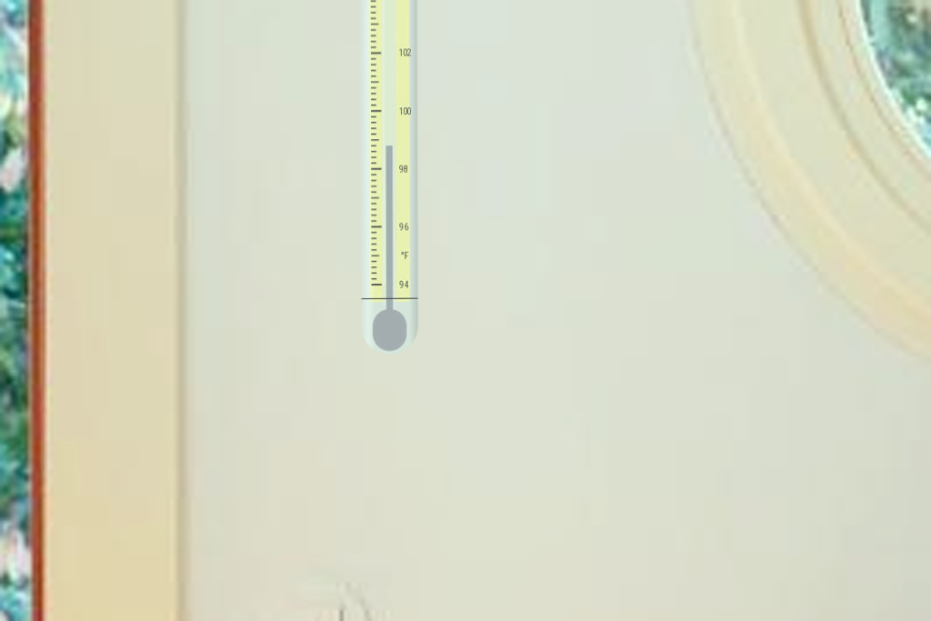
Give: 98.8 °F
